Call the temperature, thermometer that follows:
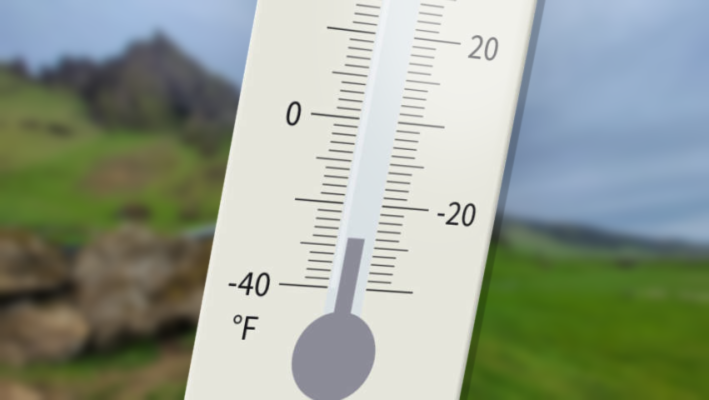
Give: -28 °F
